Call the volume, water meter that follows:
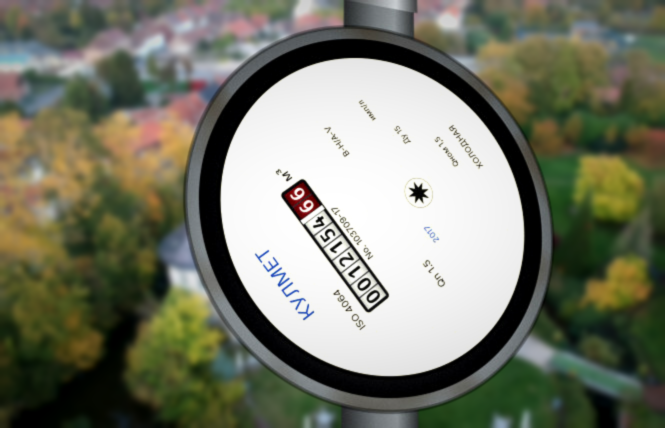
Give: 12154.66 m³
